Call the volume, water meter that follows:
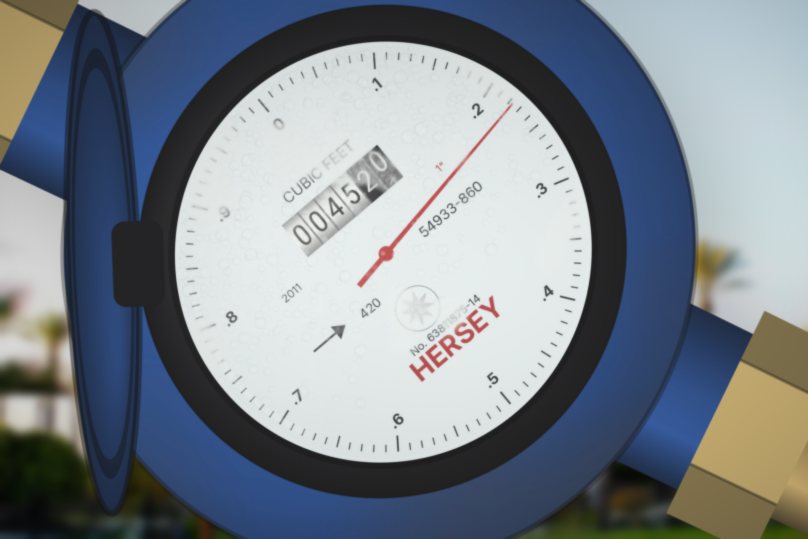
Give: 4520.22 ft³
